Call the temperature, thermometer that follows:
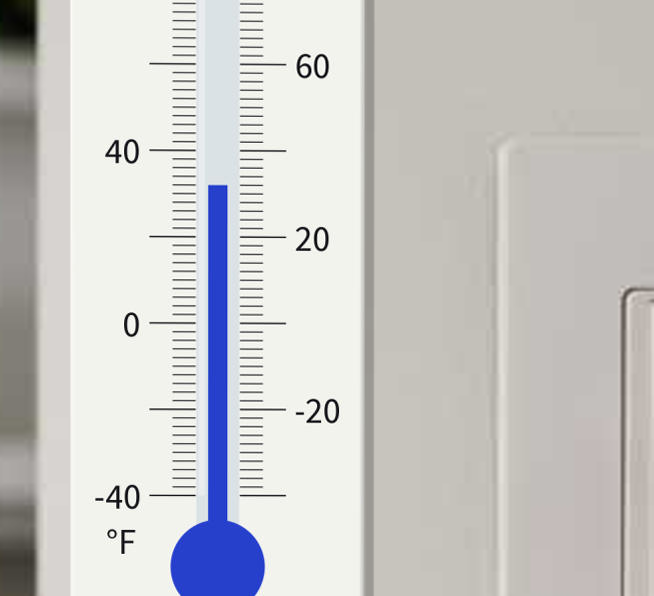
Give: 32 °F
